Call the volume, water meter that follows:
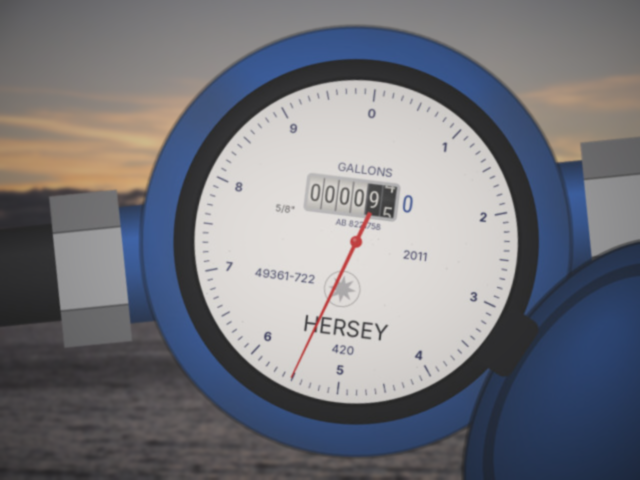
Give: 945.5 gal
